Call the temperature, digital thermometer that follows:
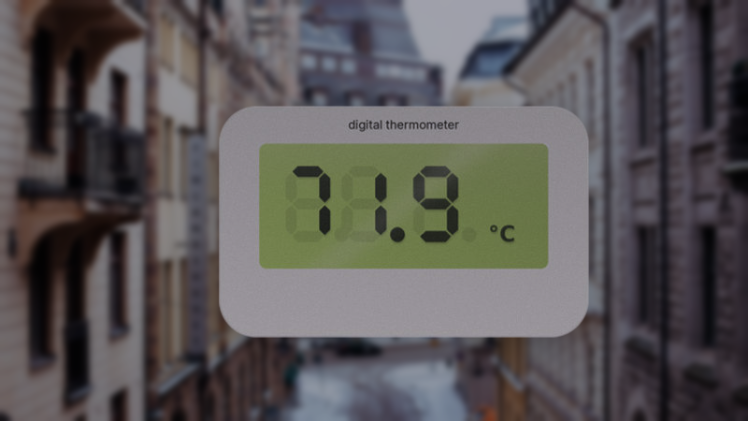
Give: 71.9 °C
